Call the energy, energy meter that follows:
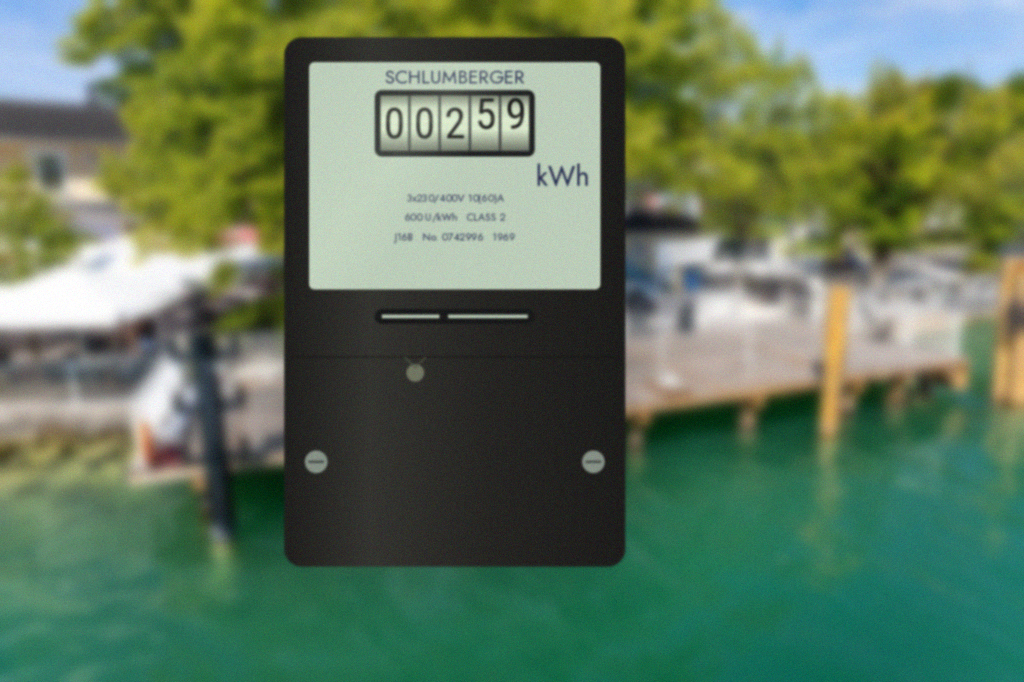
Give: 259 kWh
